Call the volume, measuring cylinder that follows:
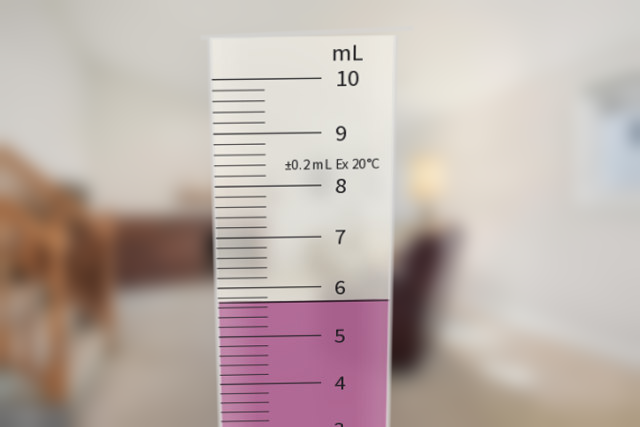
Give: 5.7 mL
